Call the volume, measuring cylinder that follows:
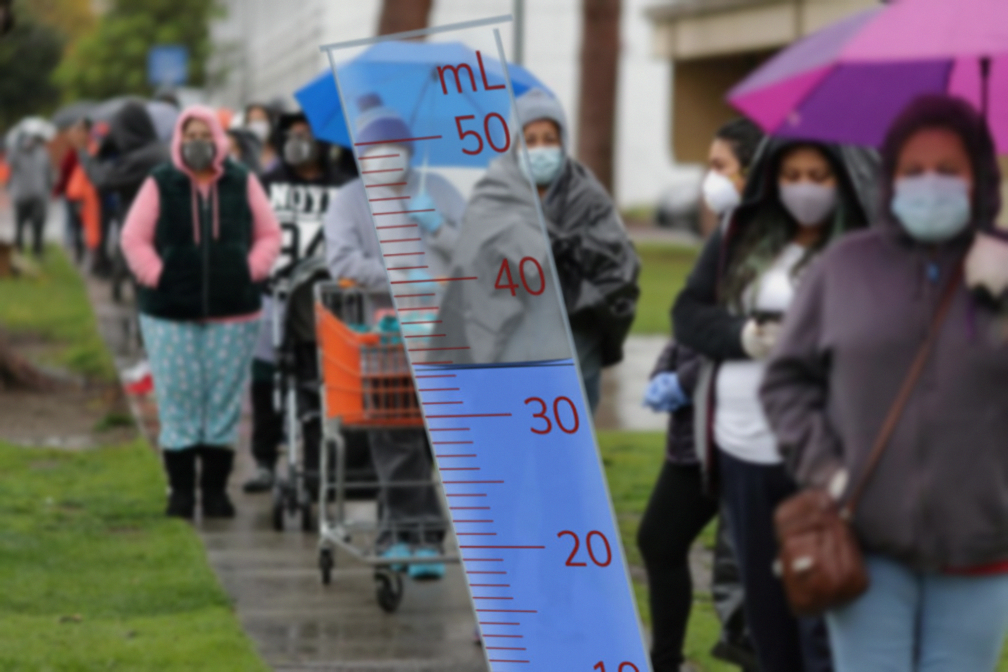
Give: 33.5 mL
